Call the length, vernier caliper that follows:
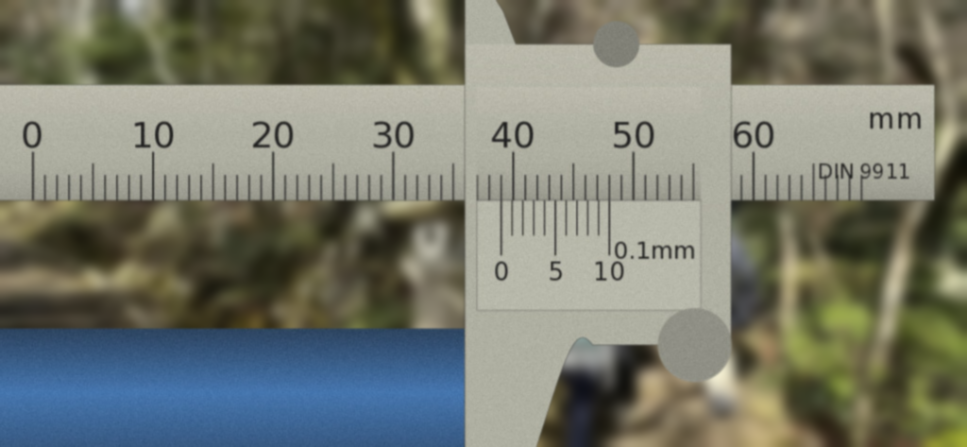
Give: 39.0 mm
